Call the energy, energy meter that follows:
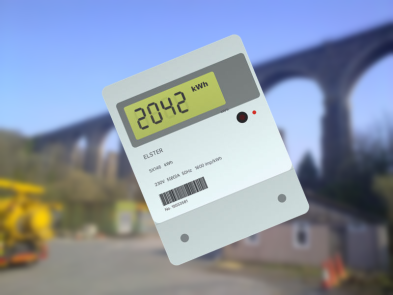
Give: 2042 kWh
